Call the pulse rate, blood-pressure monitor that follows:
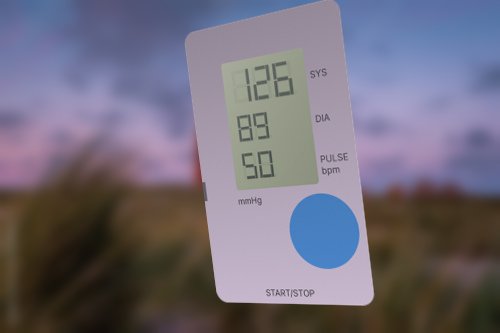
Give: 50 bpm
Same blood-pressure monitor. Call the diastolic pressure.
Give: 89 mmHg
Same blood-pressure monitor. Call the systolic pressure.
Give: 126 mmHg
